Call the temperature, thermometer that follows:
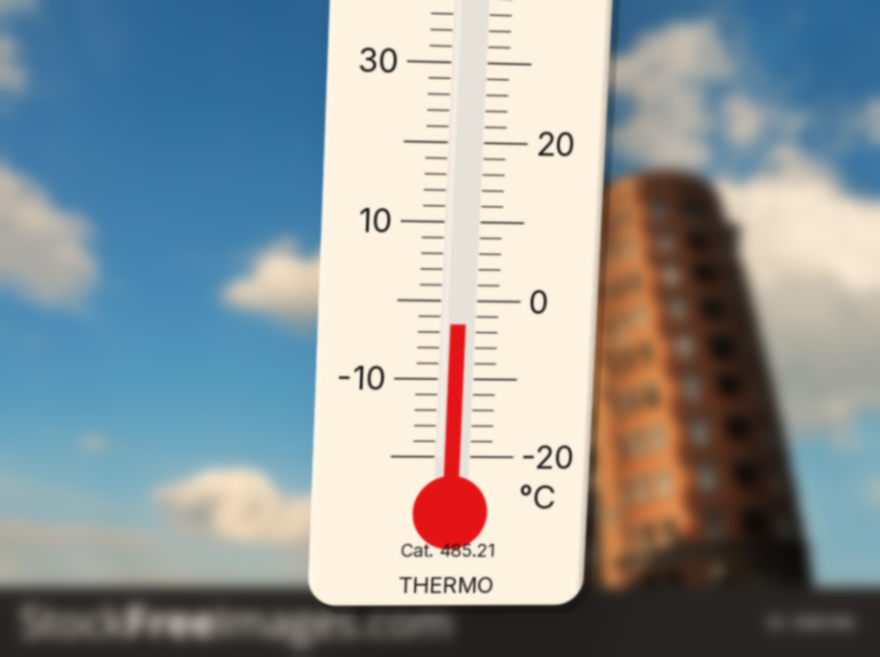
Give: -3 °C
